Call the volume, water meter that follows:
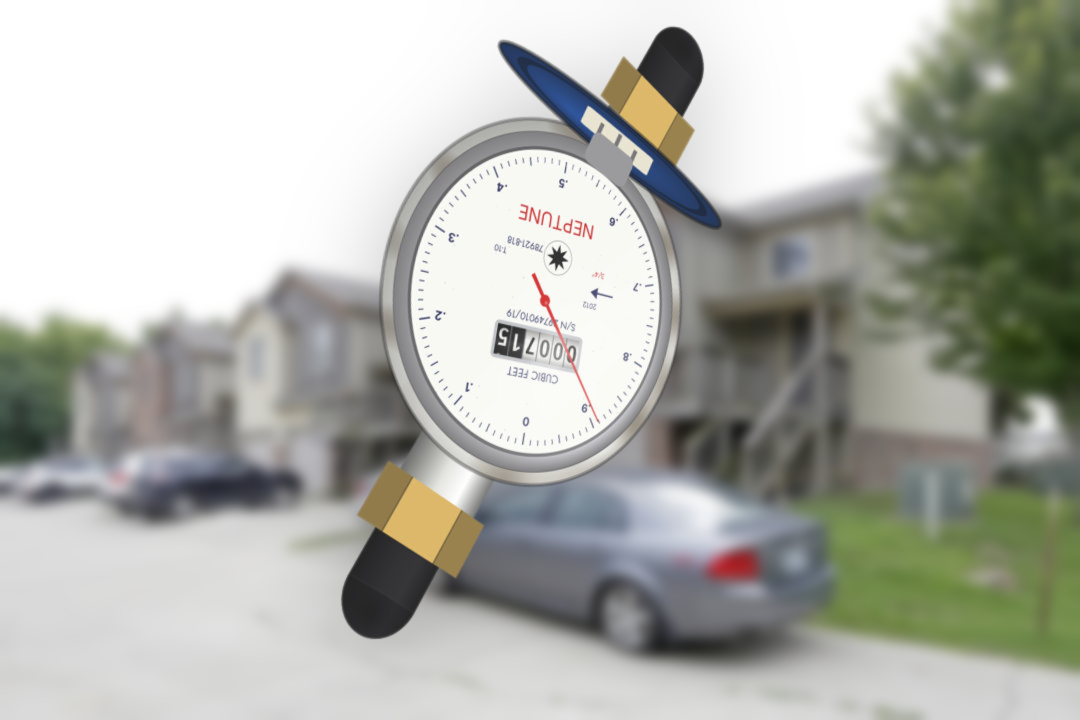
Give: 714.89 ft³
